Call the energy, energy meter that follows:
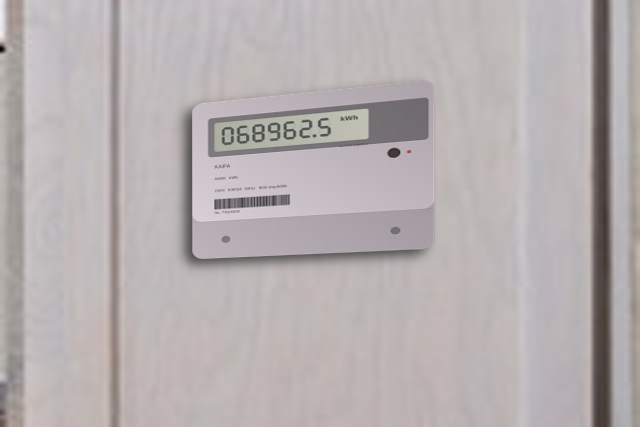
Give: 68962.5 kWh
